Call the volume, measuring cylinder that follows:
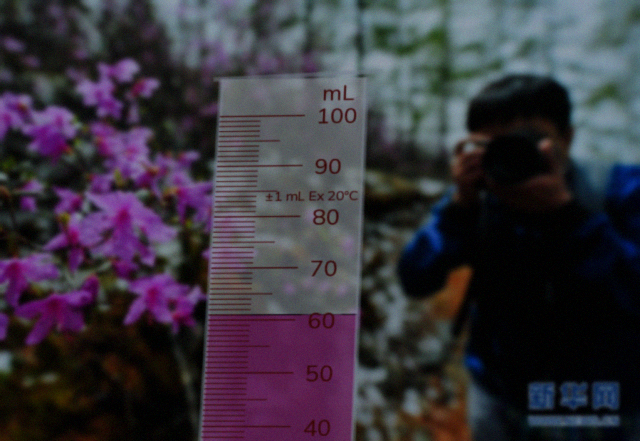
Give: 61 mL
